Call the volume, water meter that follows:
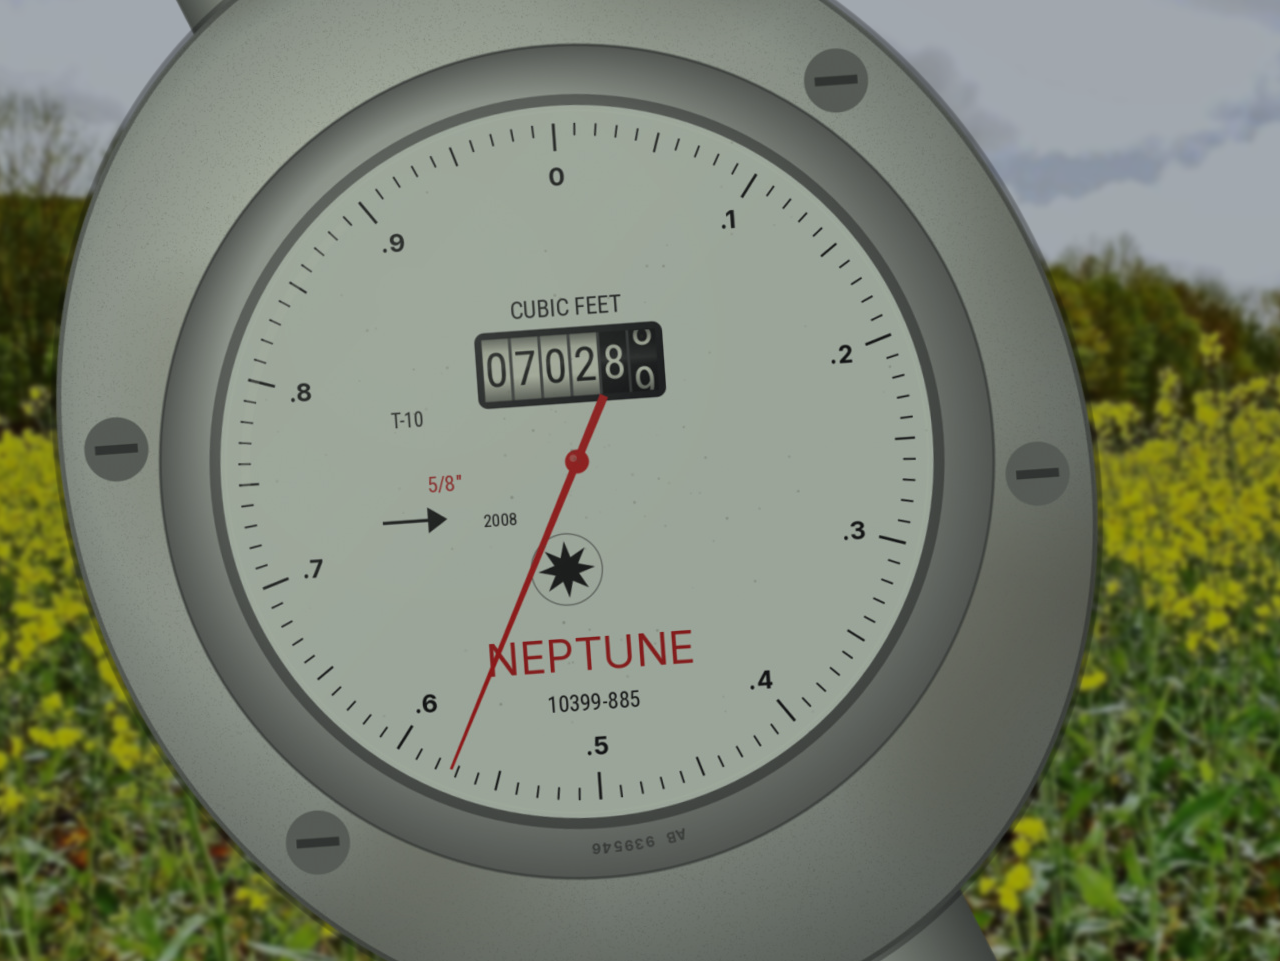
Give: 70288.57 ft³
